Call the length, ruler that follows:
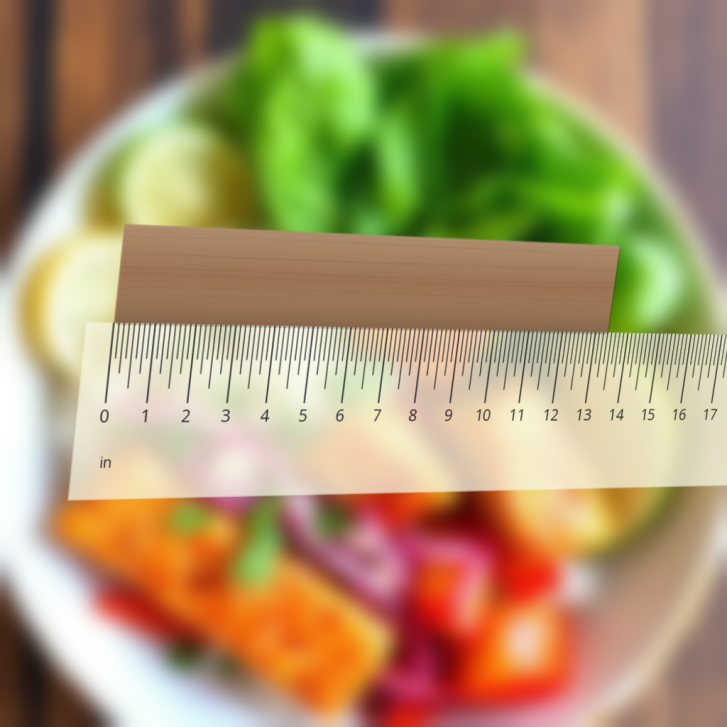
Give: 13.375 in
